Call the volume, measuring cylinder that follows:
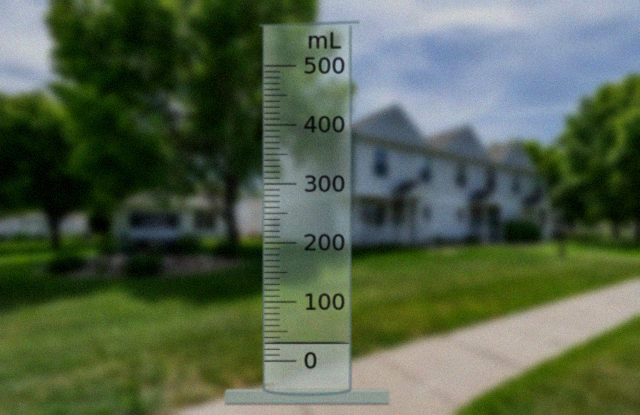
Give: 30 mL
